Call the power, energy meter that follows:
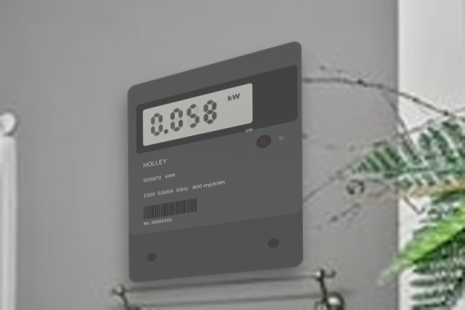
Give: 0.058 kW
